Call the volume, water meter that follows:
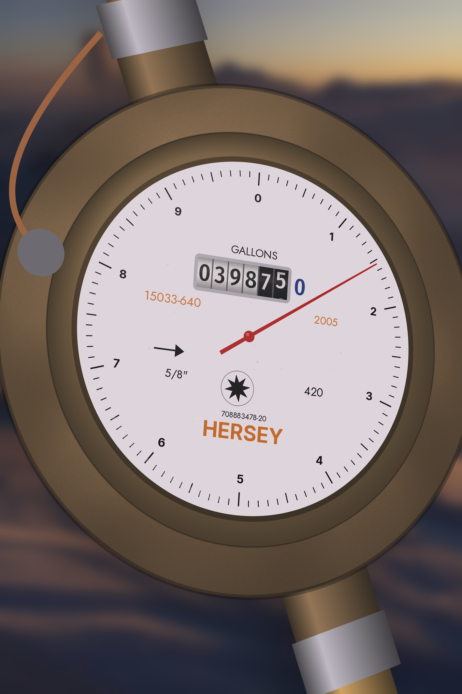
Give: 398751.5 gal
